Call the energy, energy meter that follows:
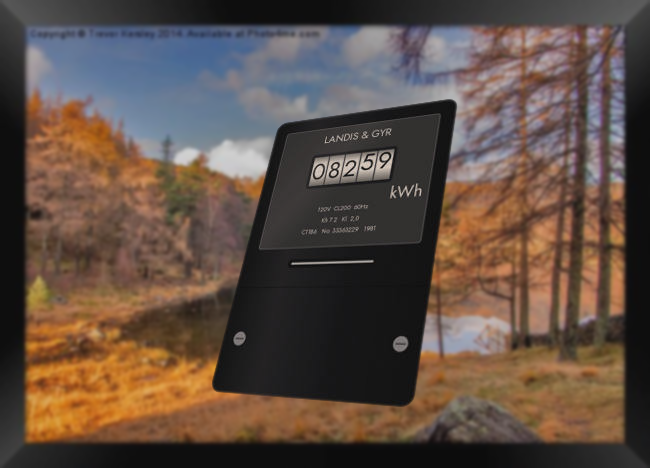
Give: 8259 kWh
